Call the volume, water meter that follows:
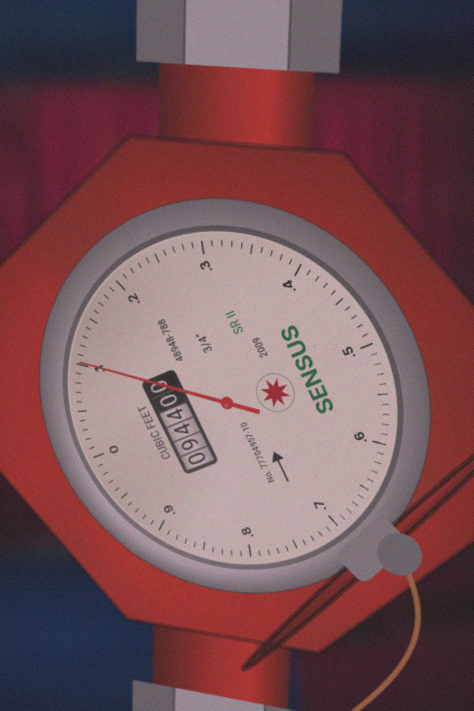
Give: 94400.10 ft³
